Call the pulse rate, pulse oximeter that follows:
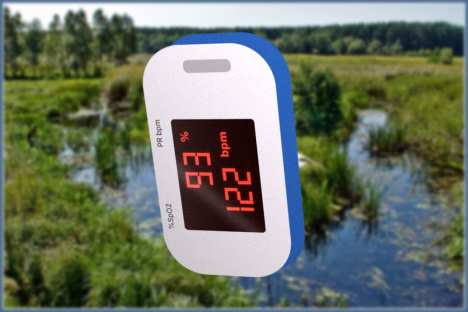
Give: 122 bpm
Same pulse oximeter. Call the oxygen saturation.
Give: 93 %
